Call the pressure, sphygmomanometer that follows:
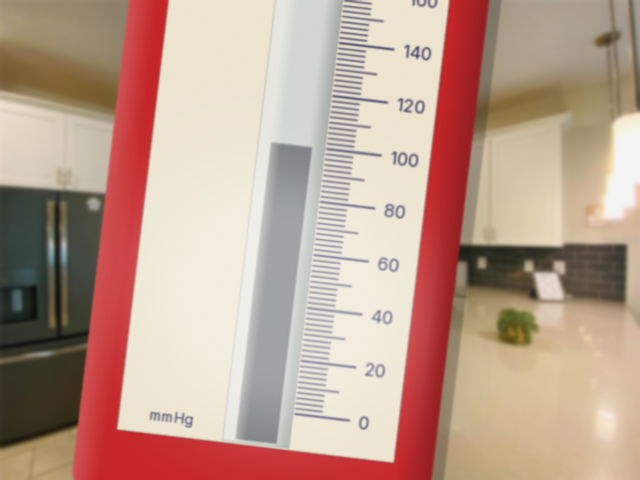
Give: 100 mmHg
